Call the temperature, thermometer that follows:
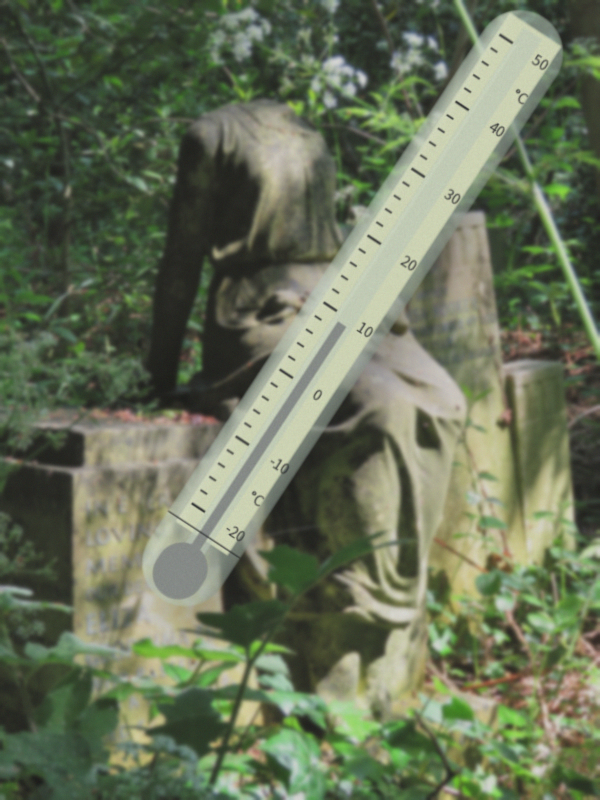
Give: 9 °C
